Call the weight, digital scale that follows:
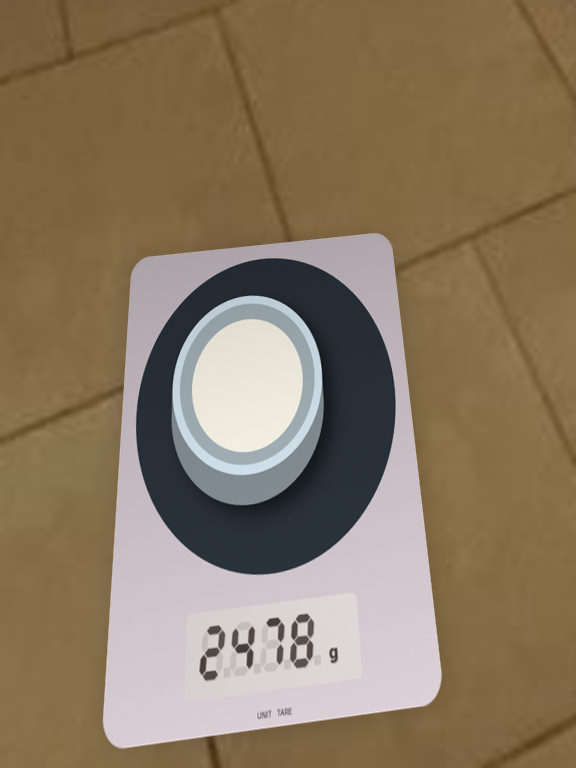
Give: 2478 g
